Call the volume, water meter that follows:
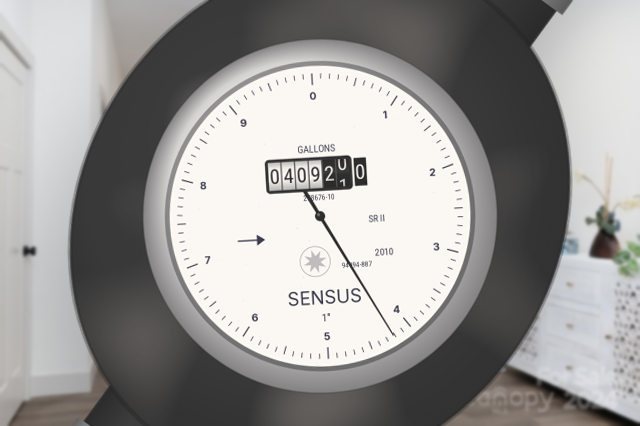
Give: 409204.2 gal
